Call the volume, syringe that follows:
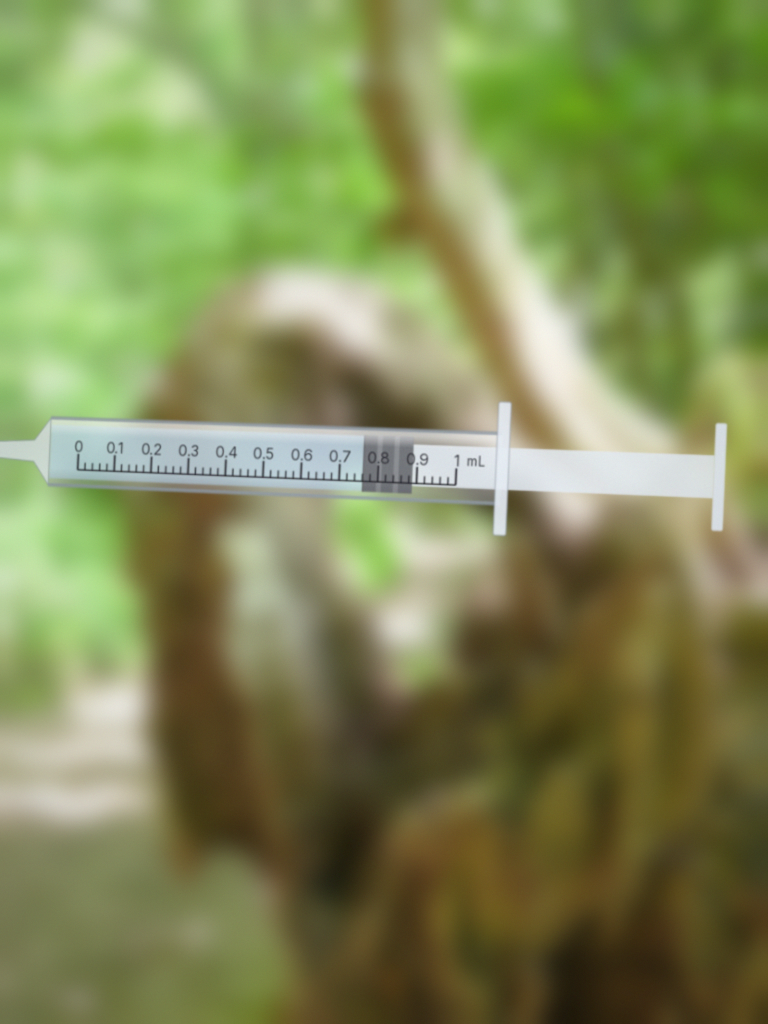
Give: 0.76 mL
